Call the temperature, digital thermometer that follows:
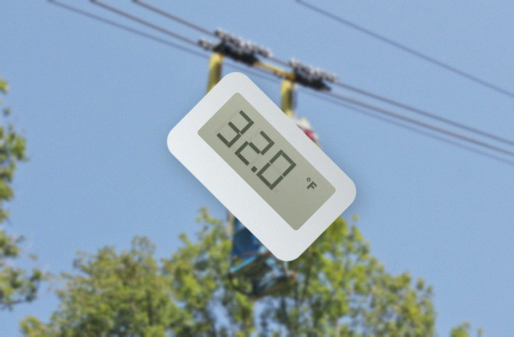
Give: 32.0 °F
